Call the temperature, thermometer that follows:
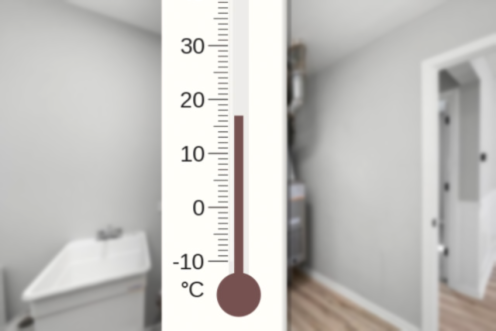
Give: 17 °C
